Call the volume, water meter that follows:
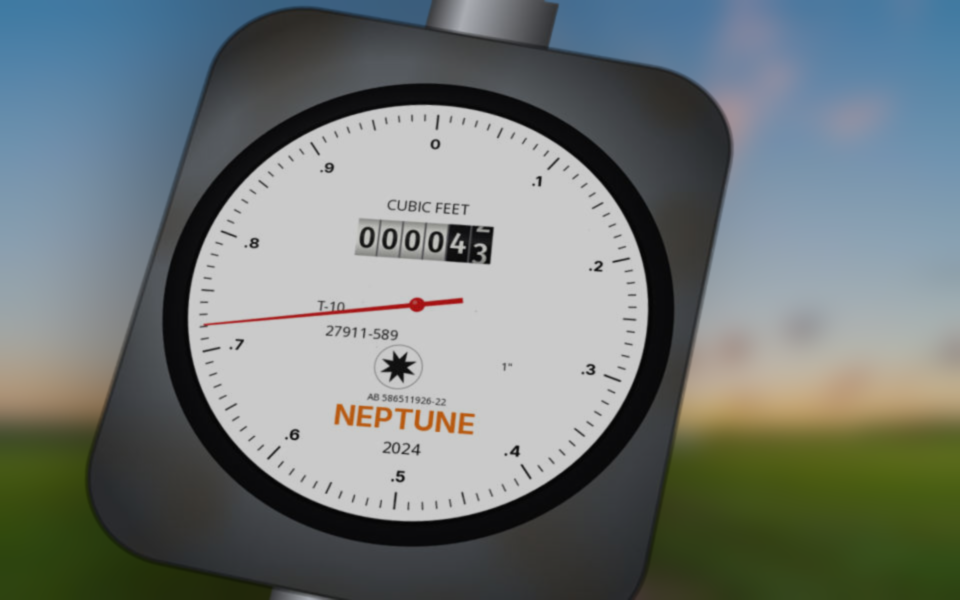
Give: 42.72 ft³
